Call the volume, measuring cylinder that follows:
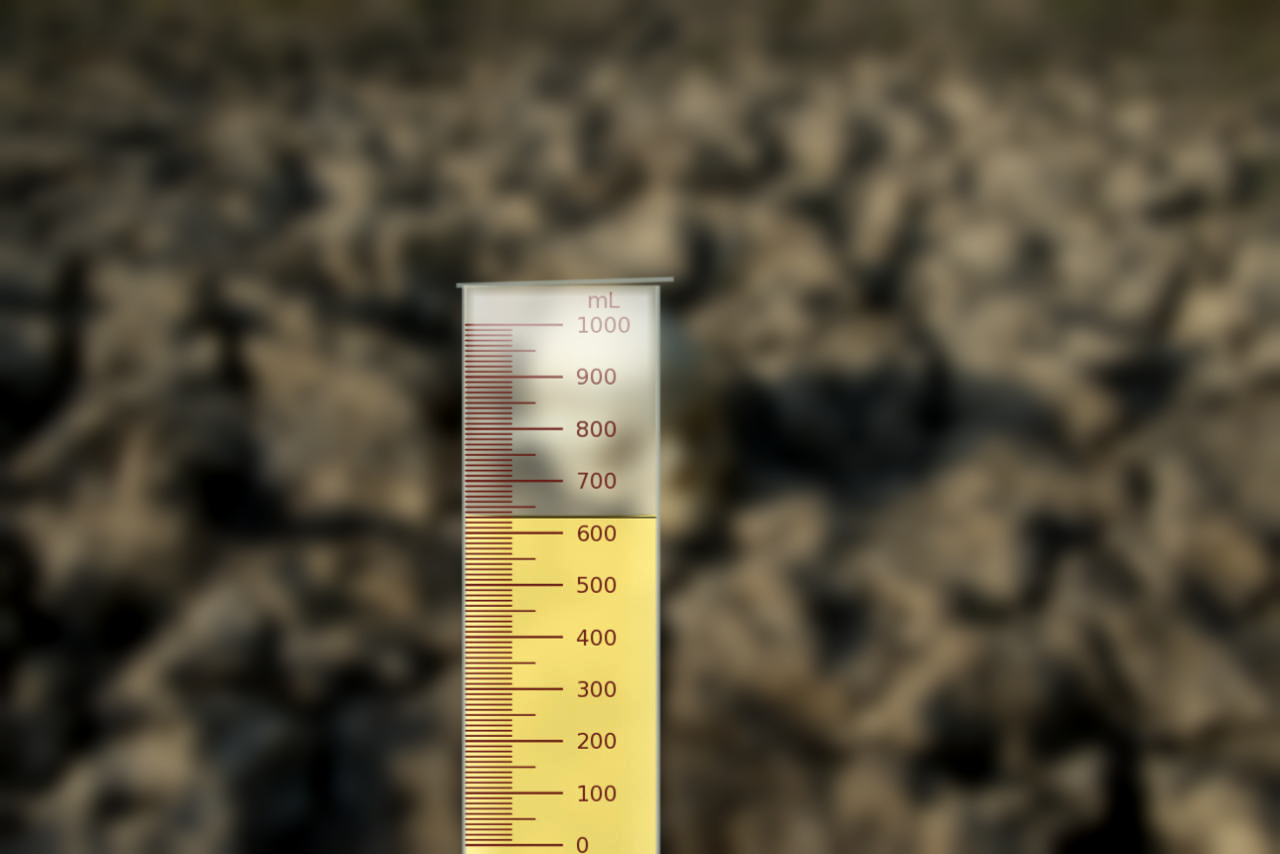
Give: 630 mL
